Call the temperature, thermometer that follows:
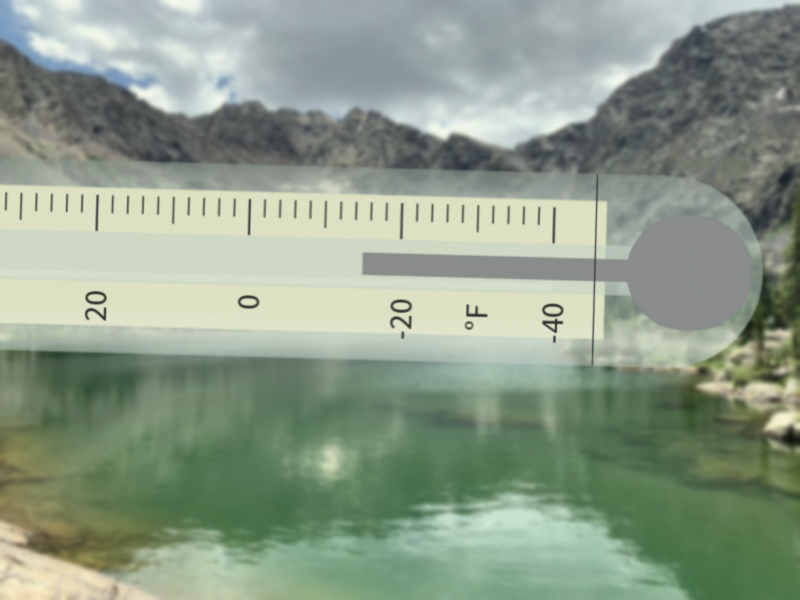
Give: -15 °F
